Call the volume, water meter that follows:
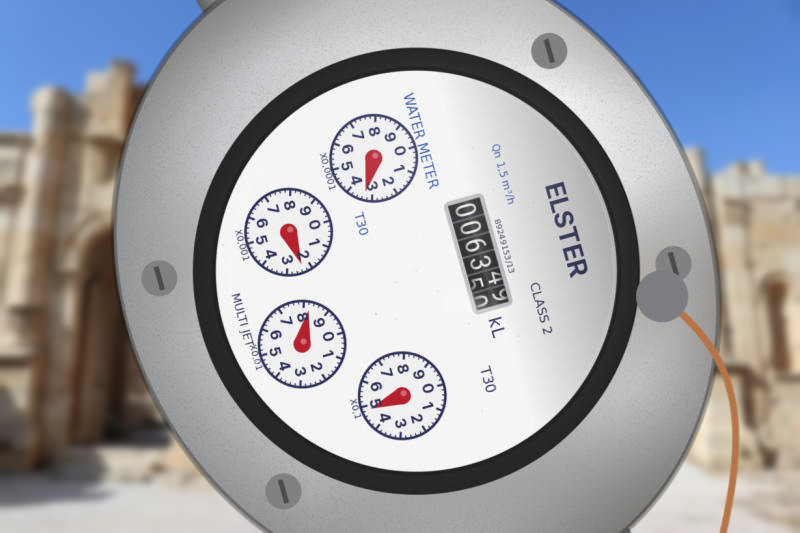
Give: 6349.4823 kL
